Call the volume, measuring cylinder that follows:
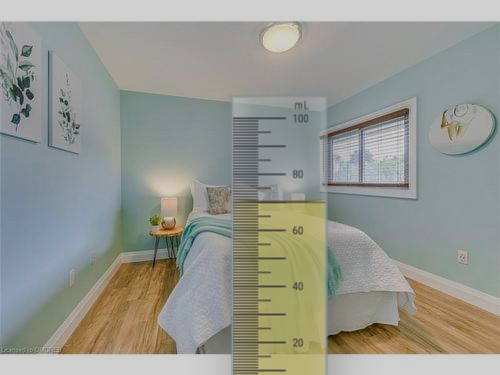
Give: 70 mL
